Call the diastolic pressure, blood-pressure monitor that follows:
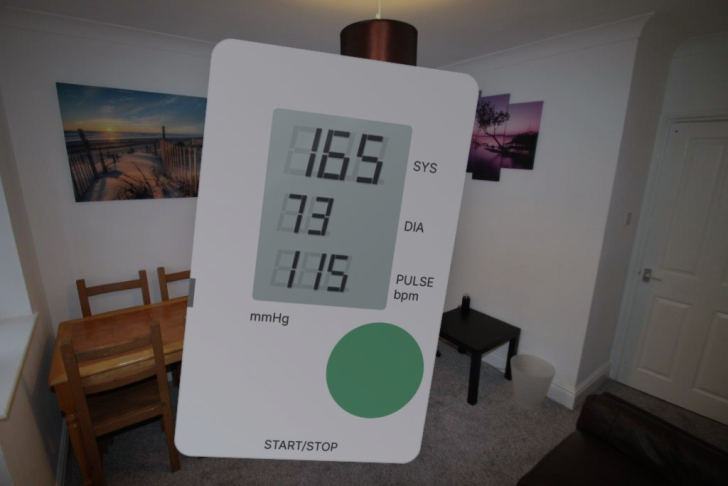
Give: 73 mmHg
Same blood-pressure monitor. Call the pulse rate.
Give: 115 bpm
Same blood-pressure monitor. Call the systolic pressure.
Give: 165 mmHg
